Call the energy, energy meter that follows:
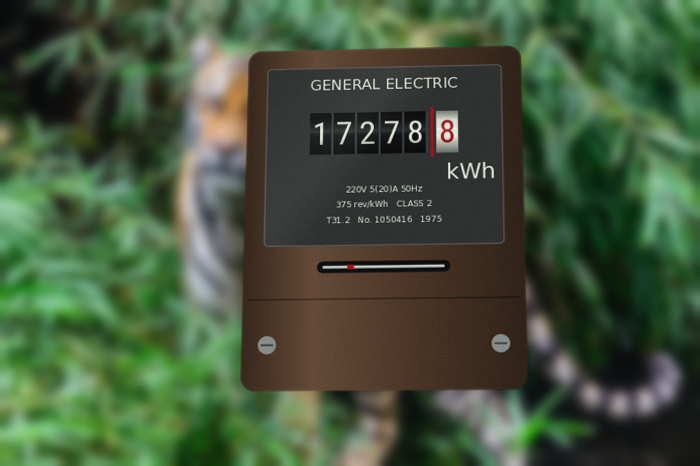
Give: 17278.8 kWh
